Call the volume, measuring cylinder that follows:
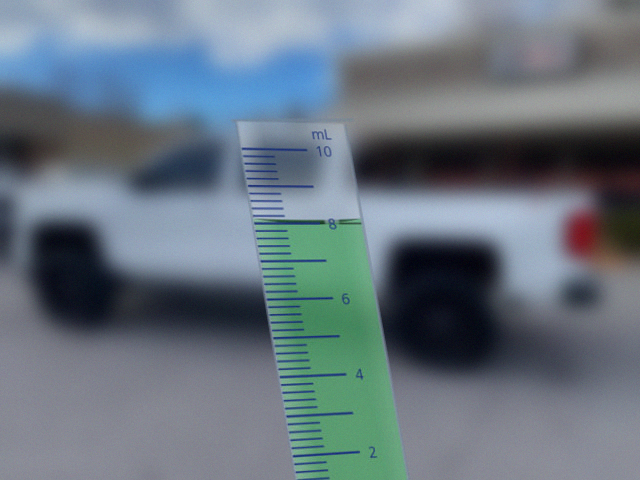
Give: 8 mL
